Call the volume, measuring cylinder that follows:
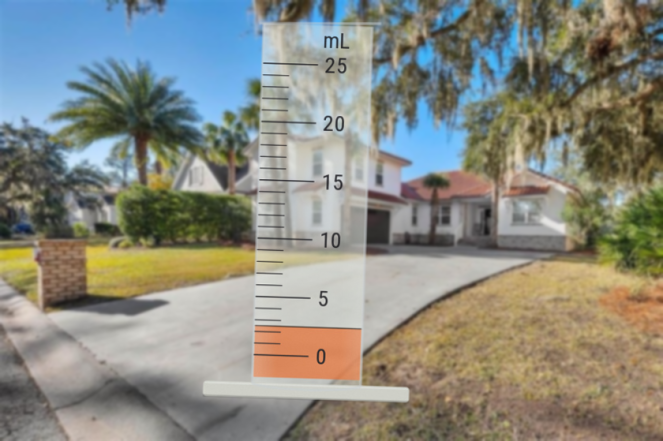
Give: 2.5 mL
